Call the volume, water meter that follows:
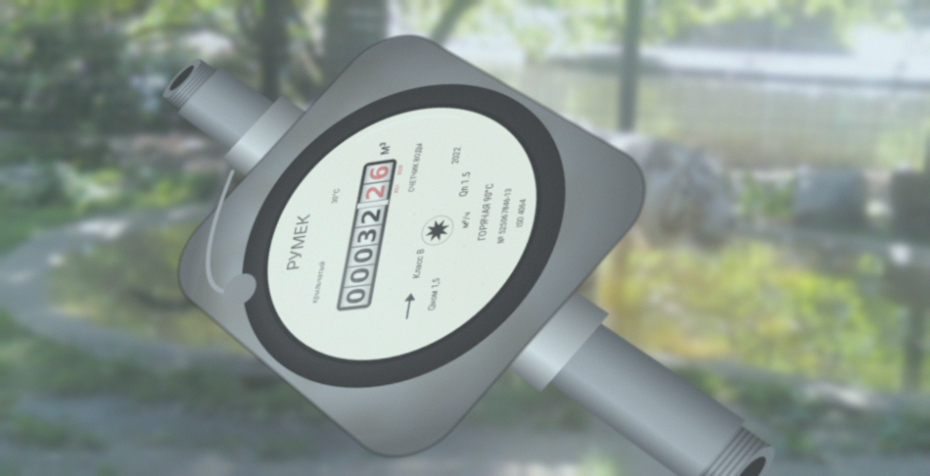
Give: 32.26 m³
